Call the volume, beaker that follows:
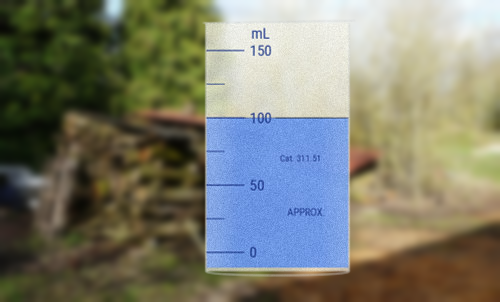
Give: 100 mL
